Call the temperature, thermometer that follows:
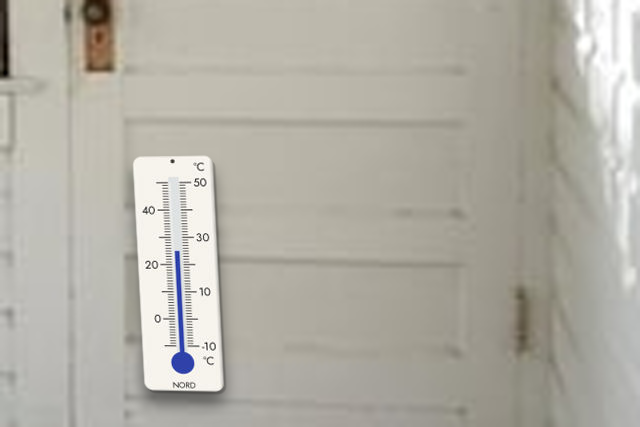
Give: 25 °C
